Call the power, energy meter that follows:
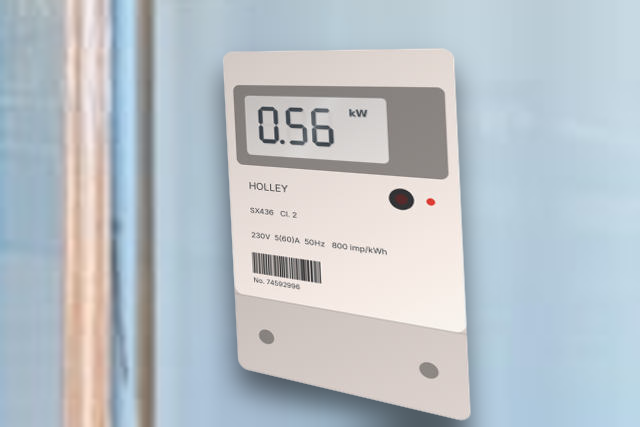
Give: 0.56 kW
